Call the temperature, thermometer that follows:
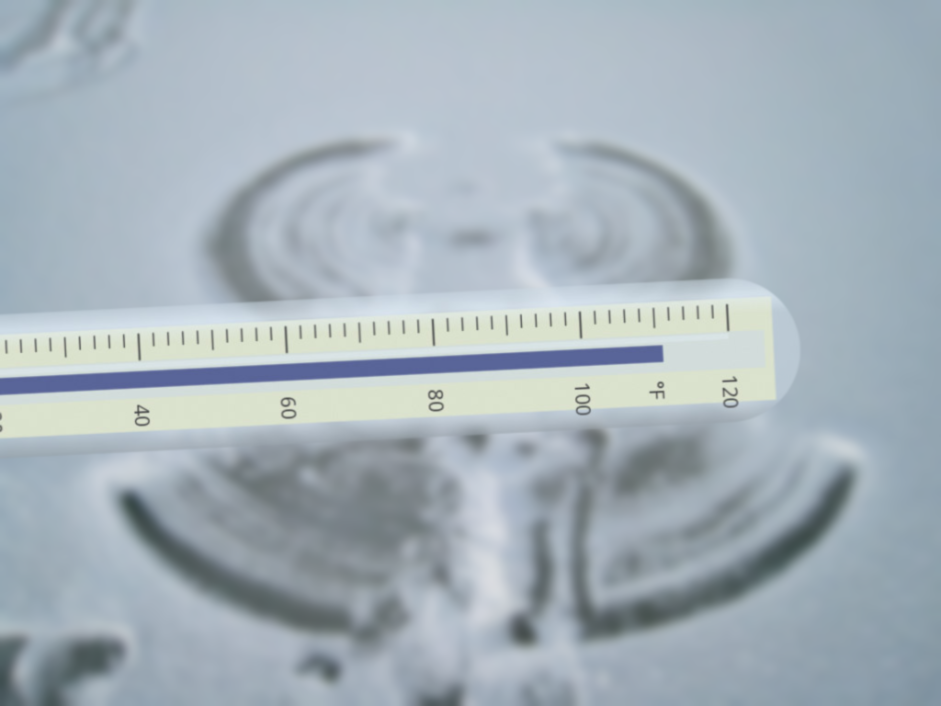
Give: 111 °F
